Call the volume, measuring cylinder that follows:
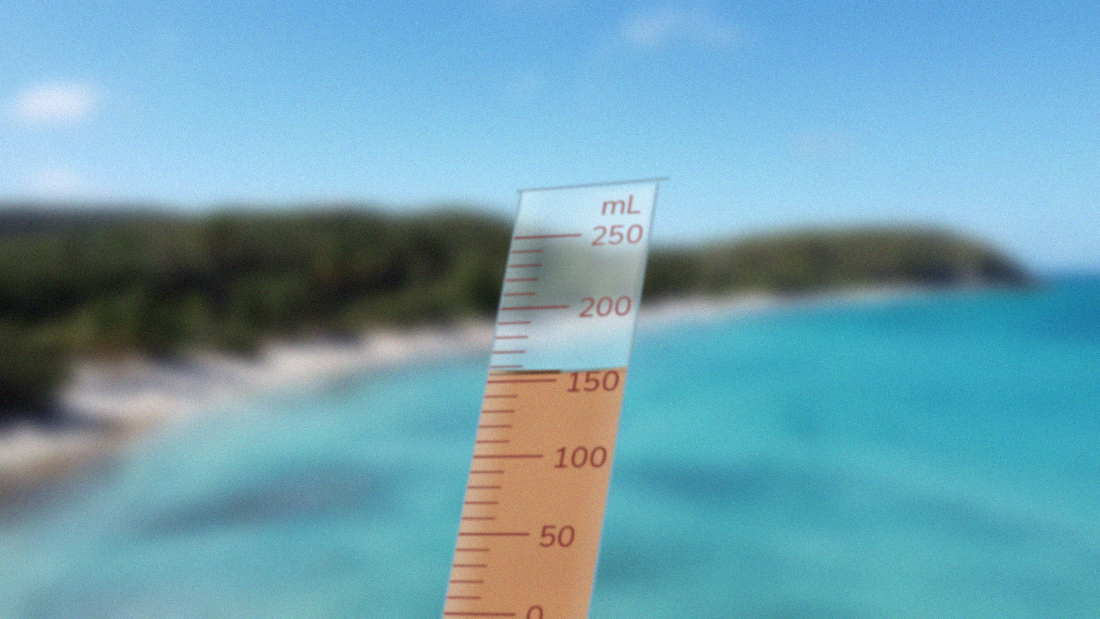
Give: 155 mL
